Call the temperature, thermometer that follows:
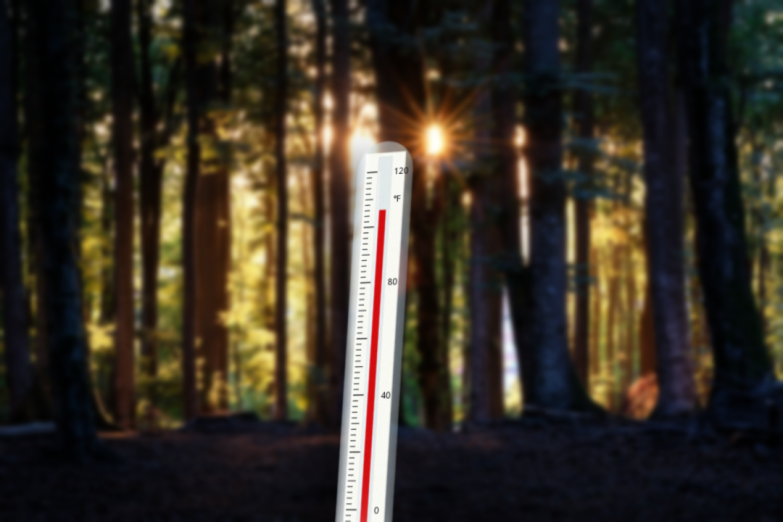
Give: 106 °F
